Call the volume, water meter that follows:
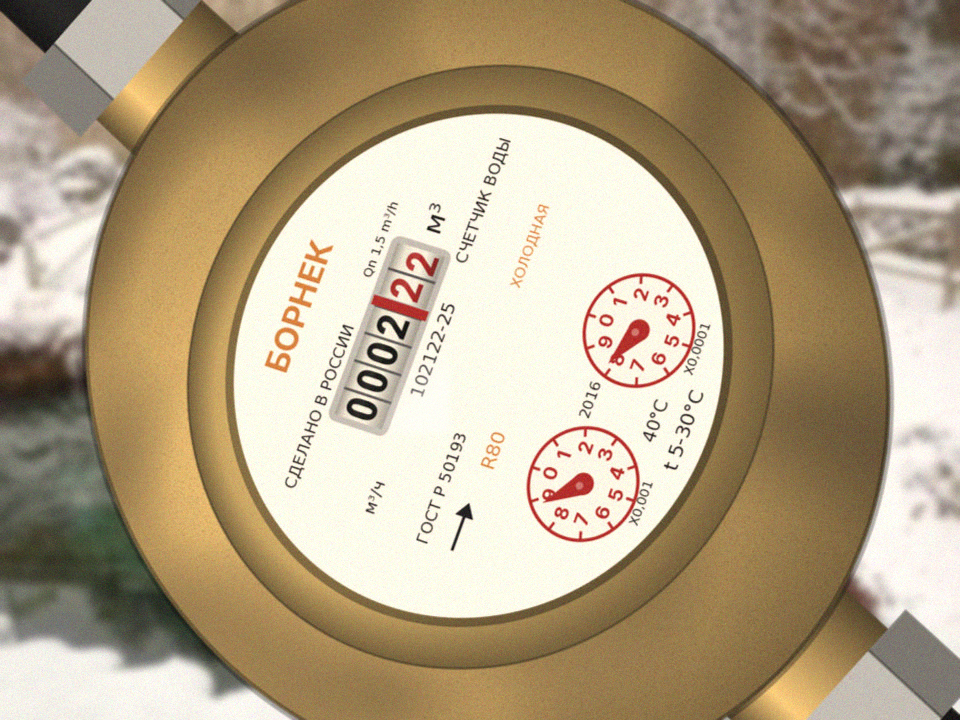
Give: 2.2188 m³
